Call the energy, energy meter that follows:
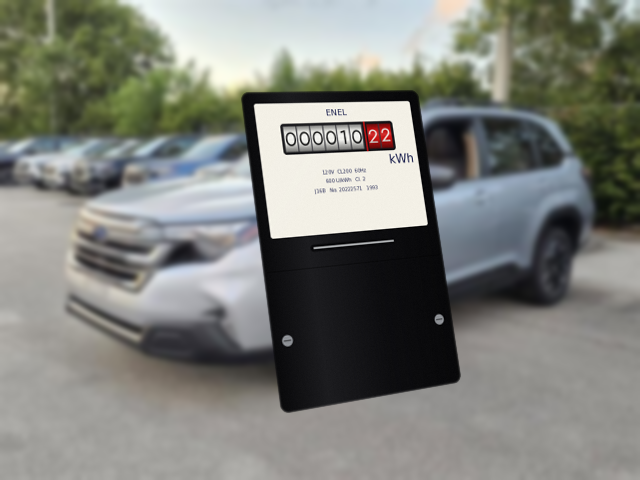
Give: 10.22 kWh
